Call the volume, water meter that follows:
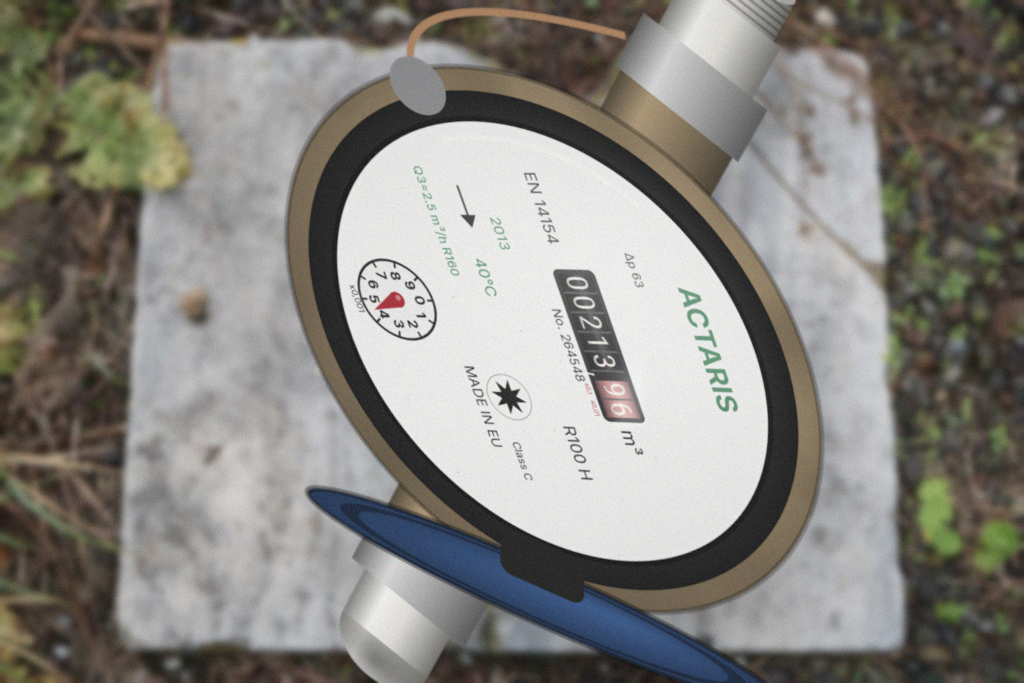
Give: 213.964 m³
